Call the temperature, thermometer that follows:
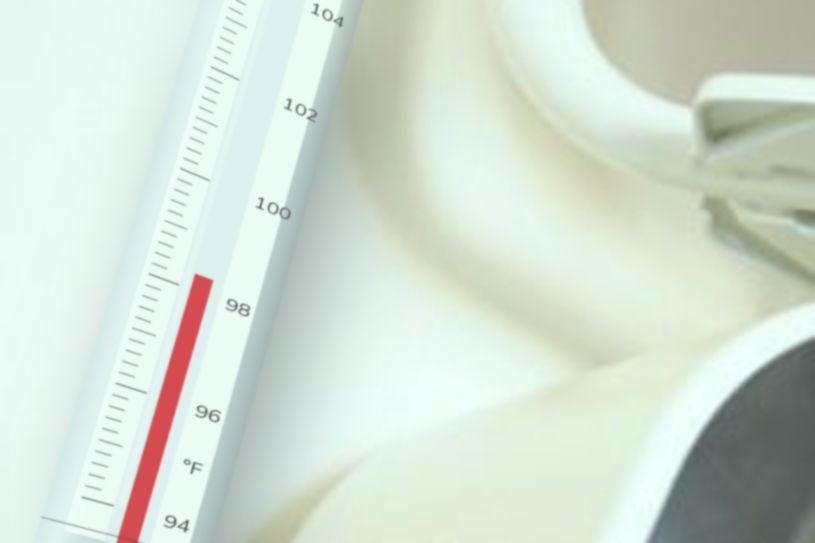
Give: 98.3 °F
